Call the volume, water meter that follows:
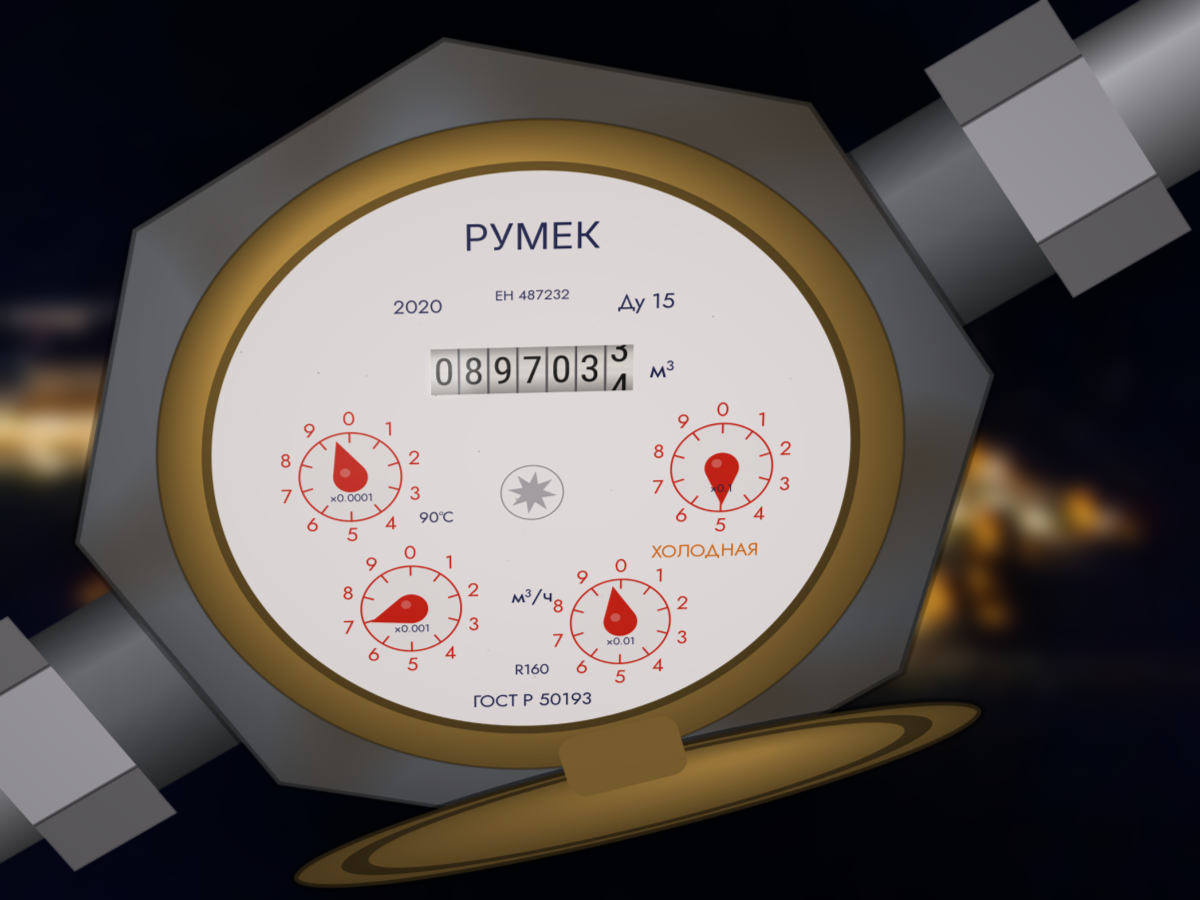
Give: 897033.4969 m³
